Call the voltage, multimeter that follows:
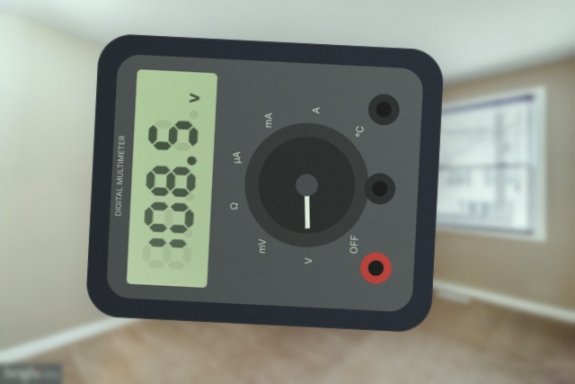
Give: 108.5 V
